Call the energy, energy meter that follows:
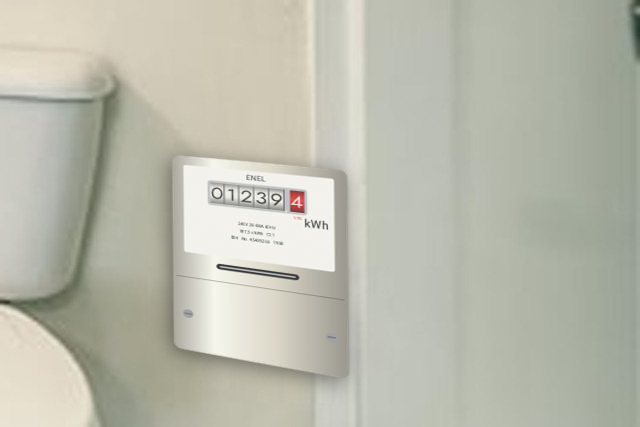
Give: 1239.4 kWh
